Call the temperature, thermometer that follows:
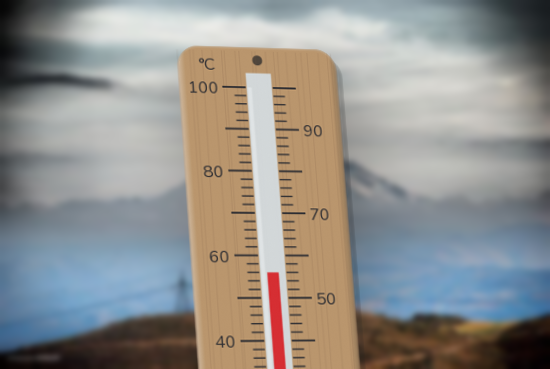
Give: 56 °C
